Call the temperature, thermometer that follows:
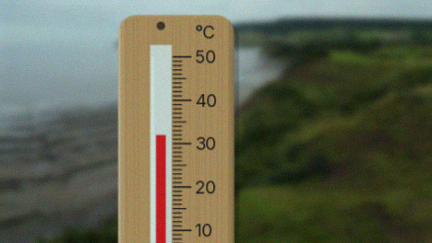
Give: 32 °C
